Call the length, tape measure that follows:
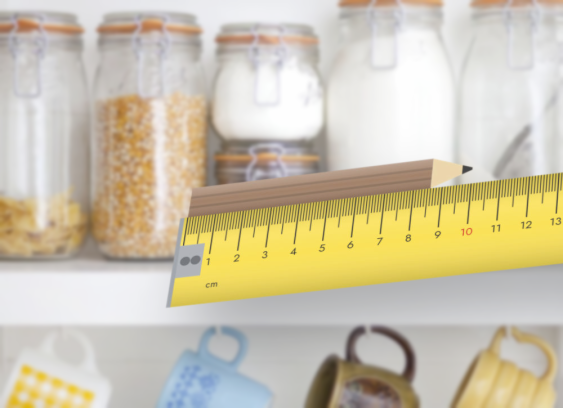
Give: 10 cm
